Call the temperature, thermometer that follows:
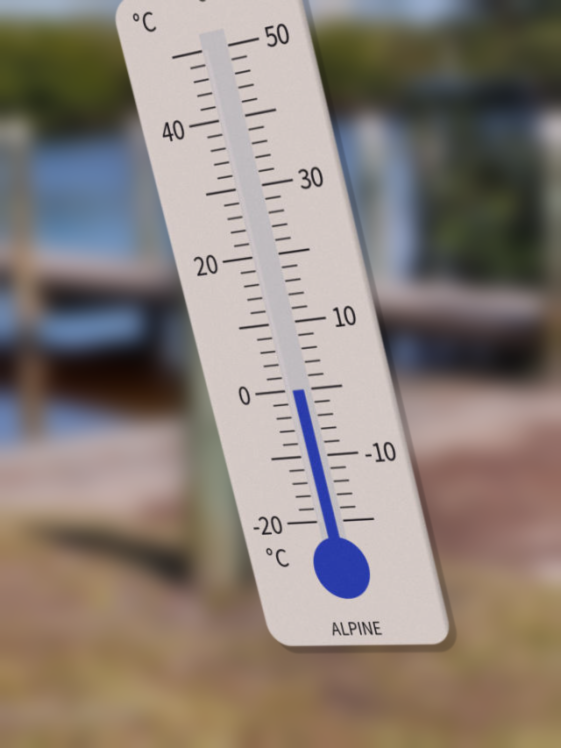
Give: 0 °C
